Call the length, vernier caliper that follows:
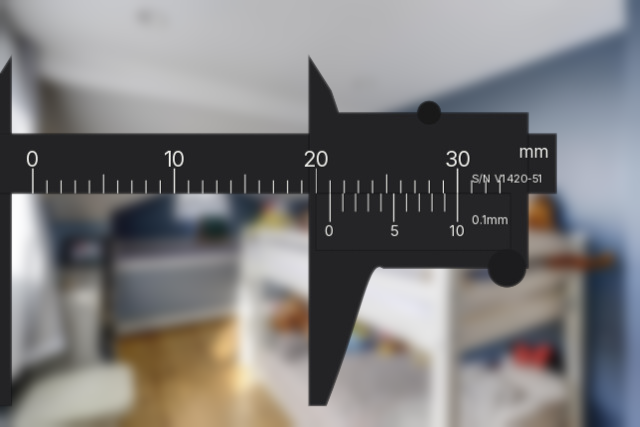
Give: 21.0 mm
